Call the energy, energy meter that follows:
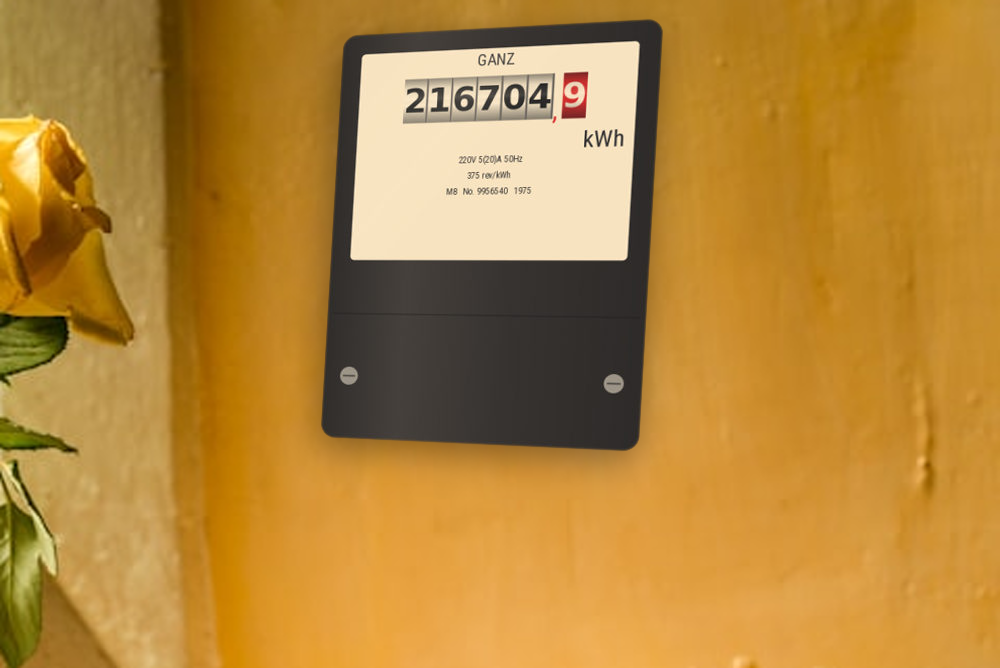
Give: 216704.9 kWh
